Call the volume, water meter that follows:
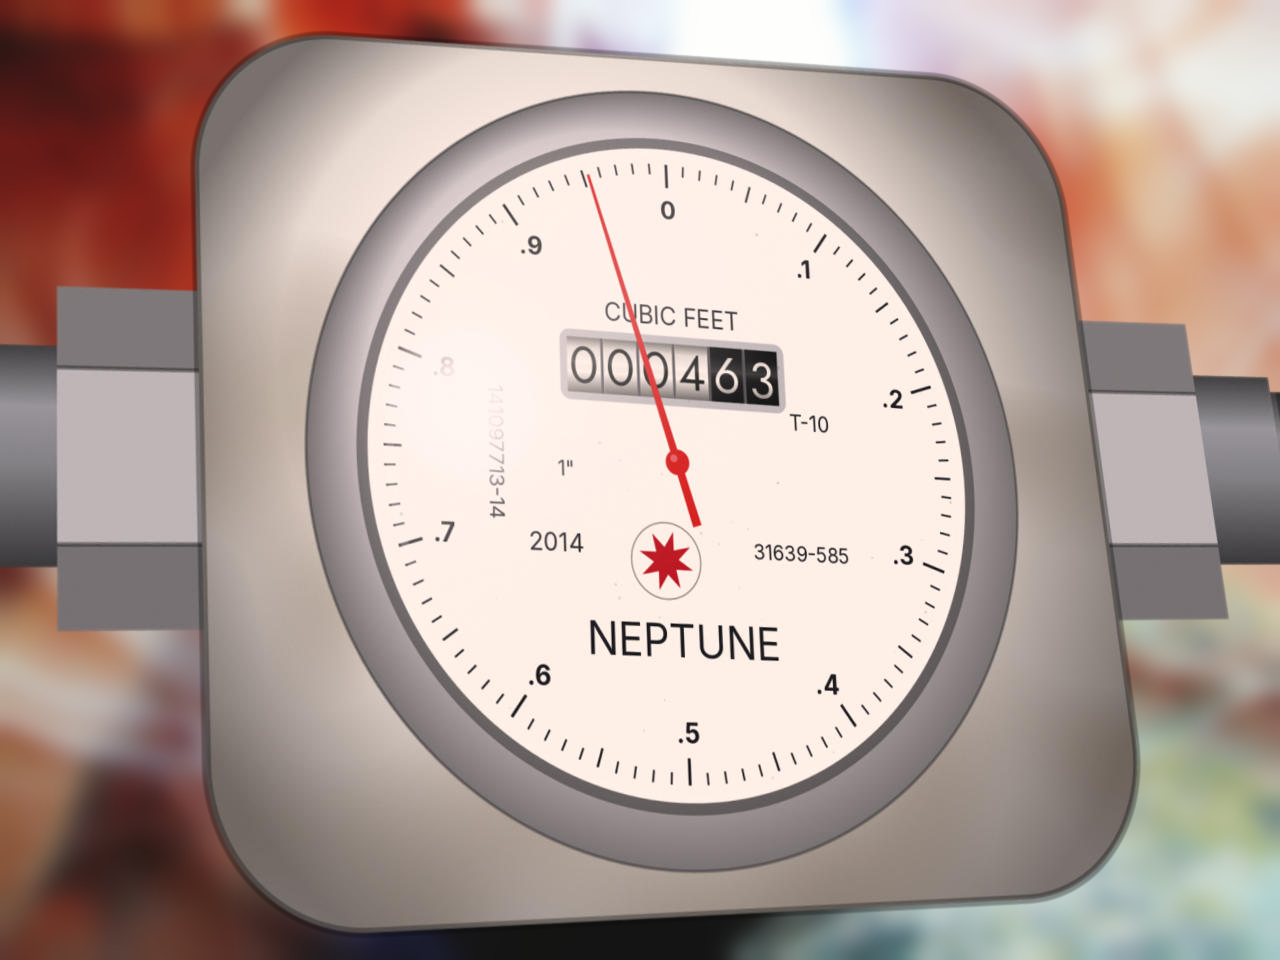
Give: 462.95 ft³
